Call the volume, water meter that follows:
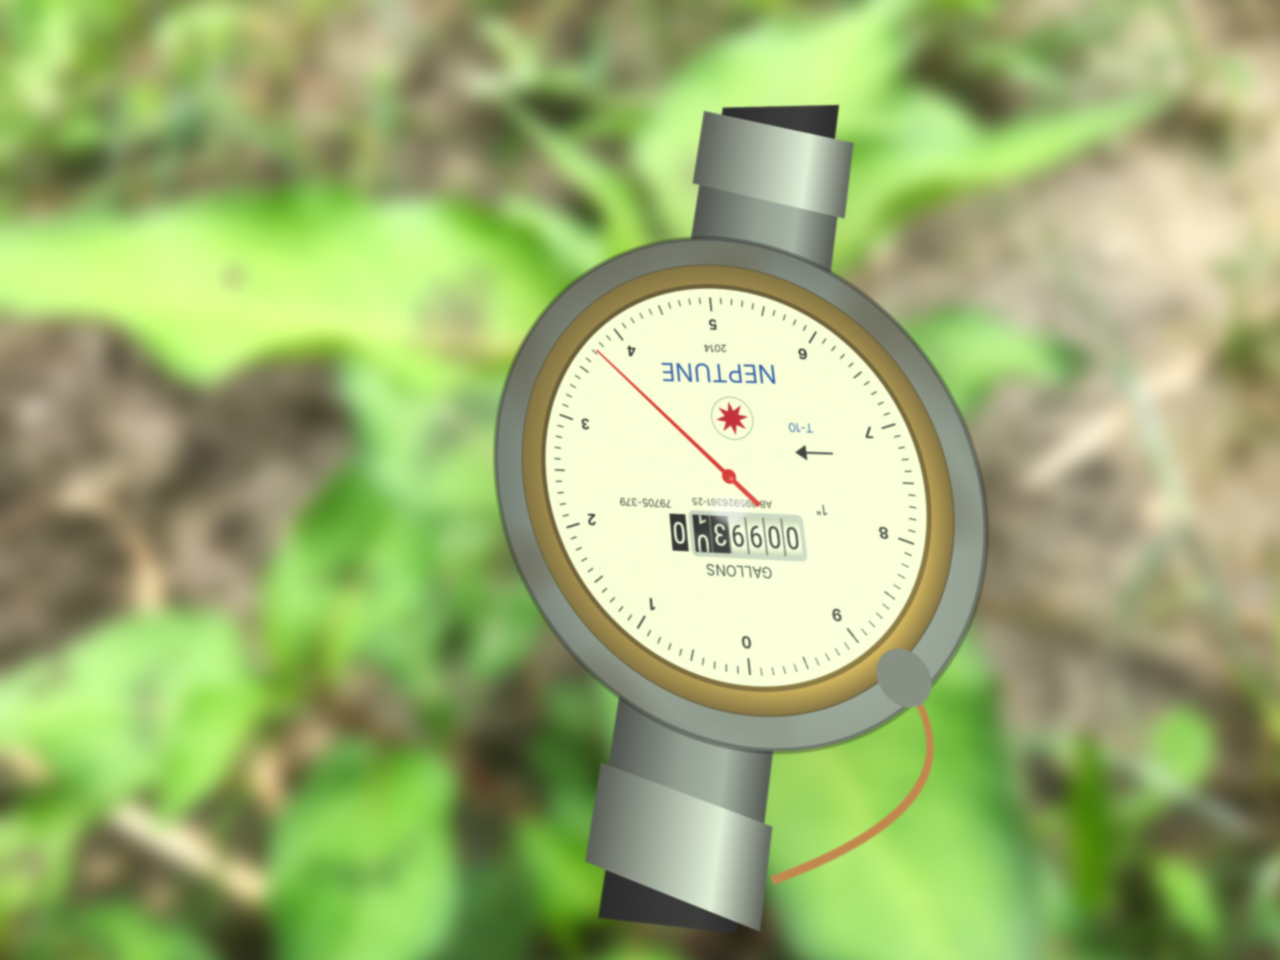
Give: 99303.7 gal
